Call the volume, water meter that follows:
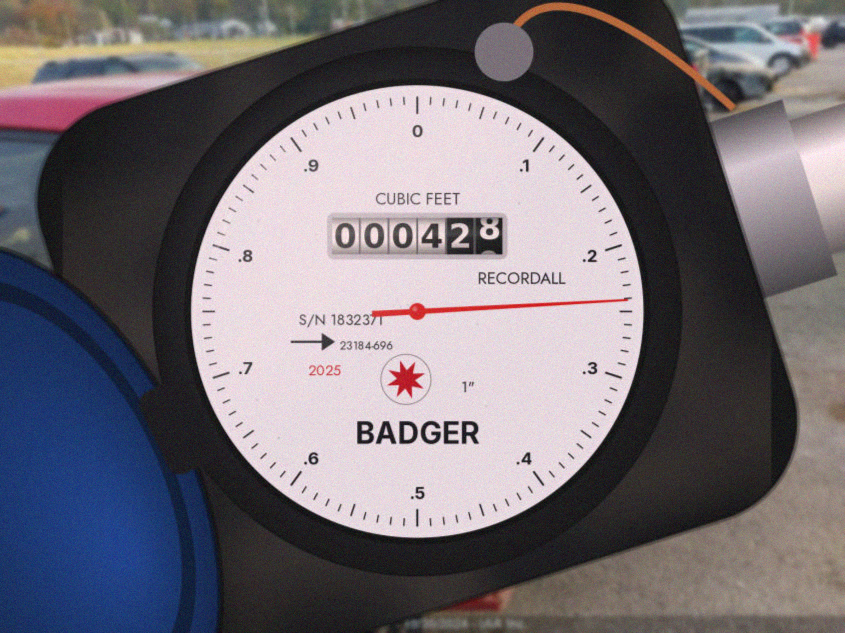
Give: 428.24 ft³
